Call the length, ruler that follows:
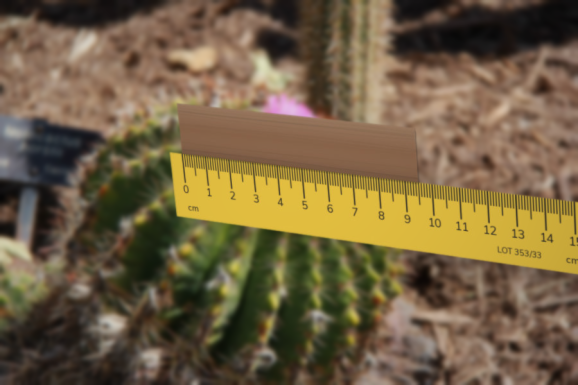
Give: 9.5 cm
